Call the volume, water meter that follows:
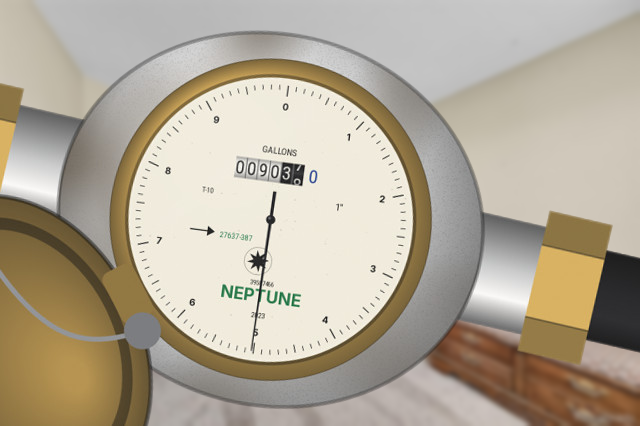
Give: 90375.0 gal
